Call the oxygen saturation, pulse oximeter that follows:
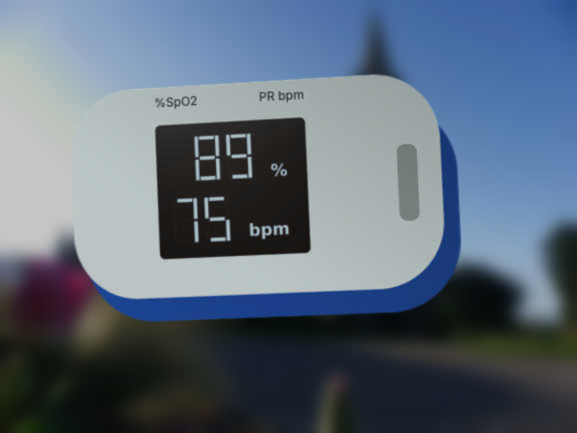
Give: 89 %
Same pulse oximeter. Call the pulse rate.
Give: 75 bpm
